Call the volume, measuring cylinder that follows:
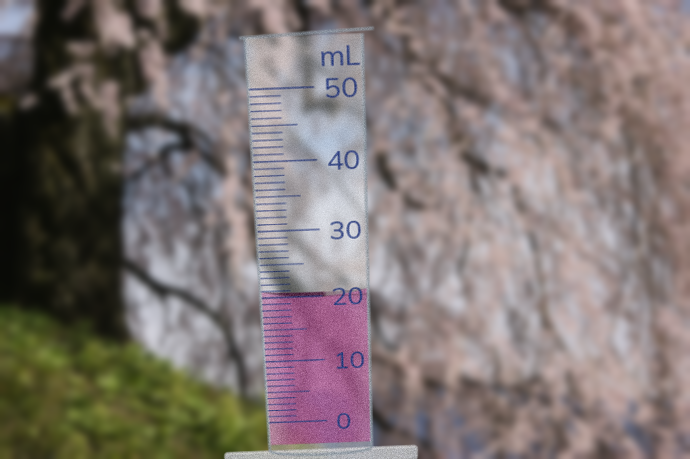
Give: 20 mL
